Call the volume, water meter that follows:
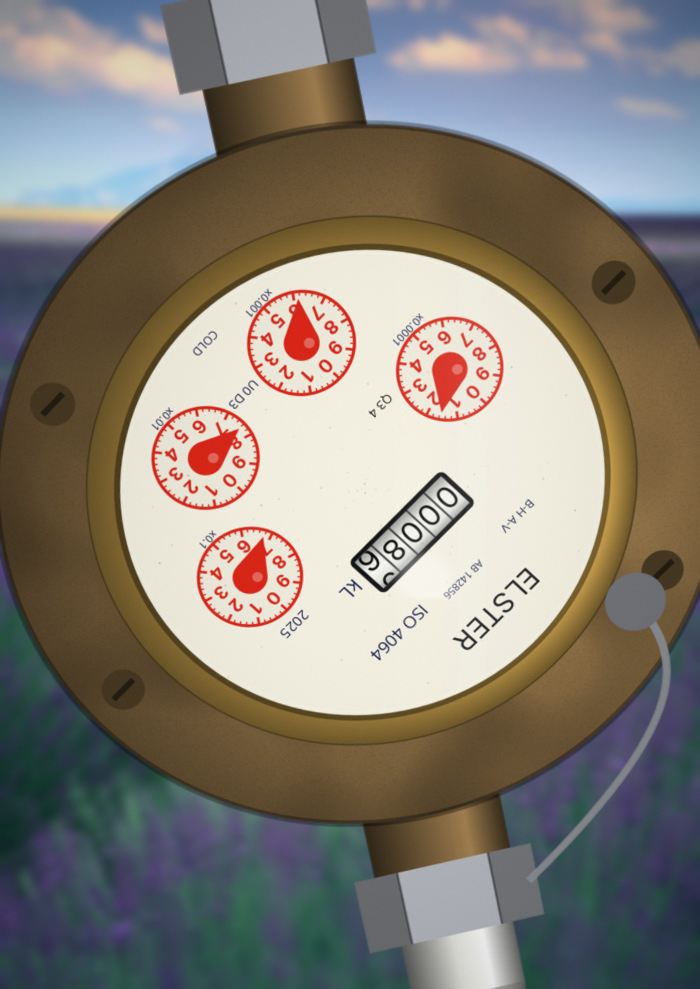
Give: 85.6761 kL
